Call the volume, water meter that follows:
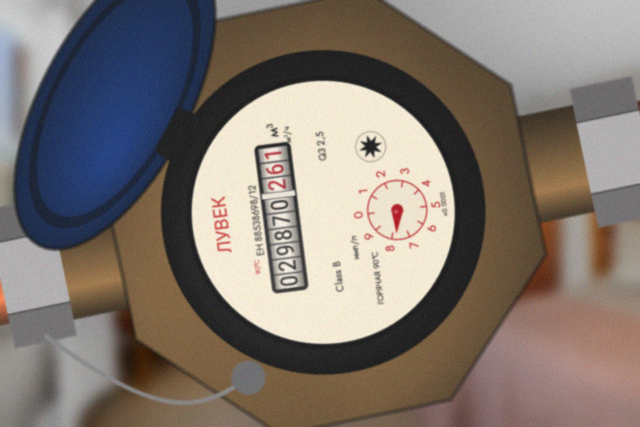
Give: 29870.2617 m³
